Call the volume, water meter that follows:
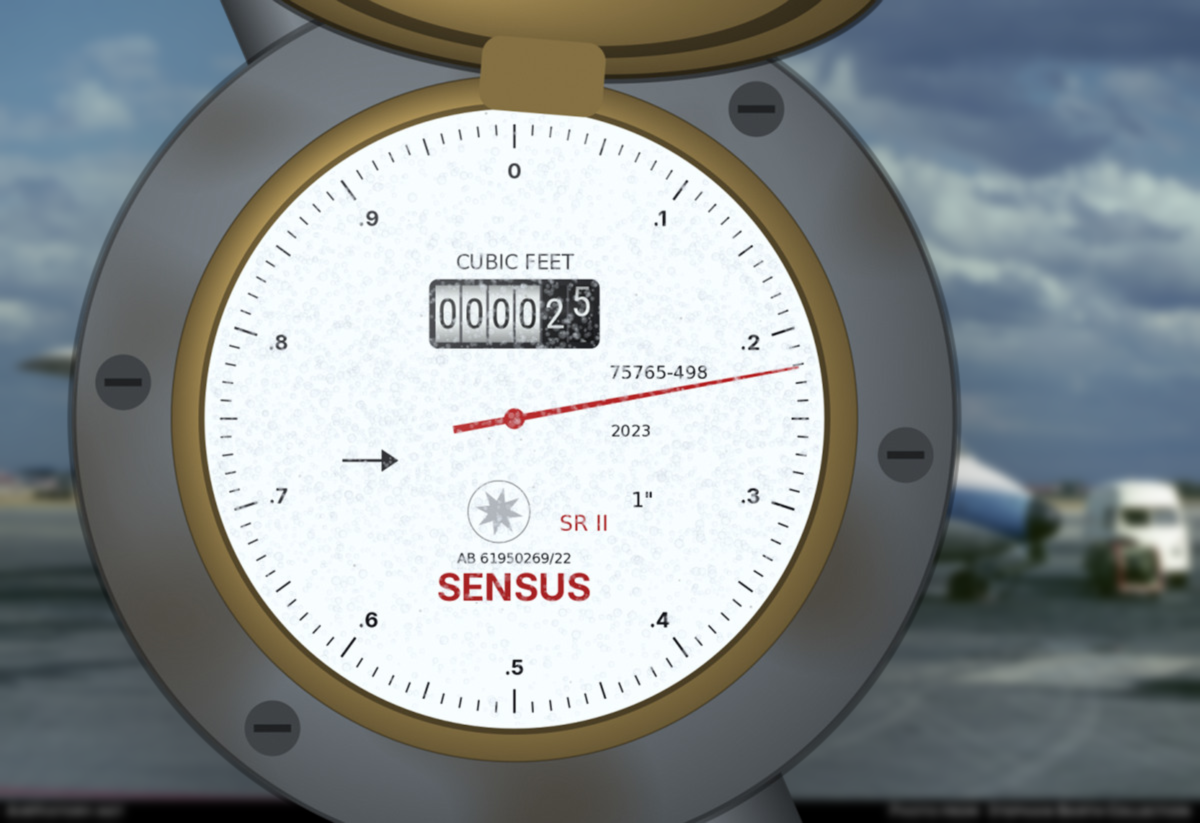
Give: 25.22 ft³
